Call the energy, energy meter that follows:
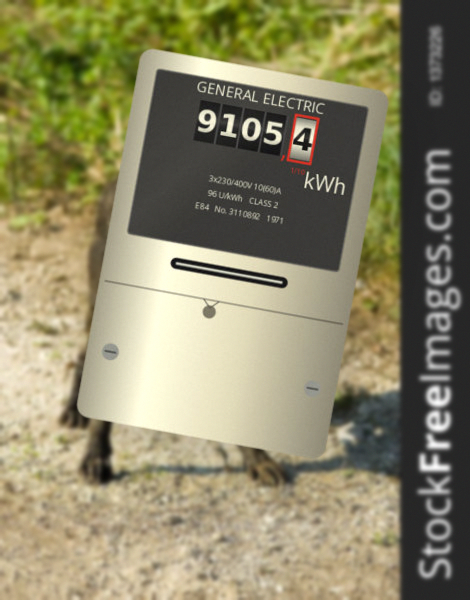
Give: 9105.4 kWh
